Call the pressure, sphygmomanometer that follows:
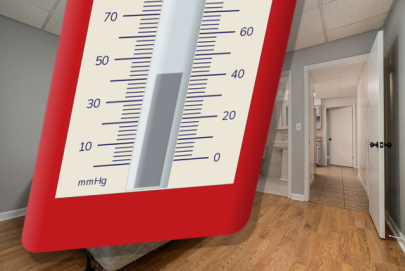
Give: 42 mmHg
